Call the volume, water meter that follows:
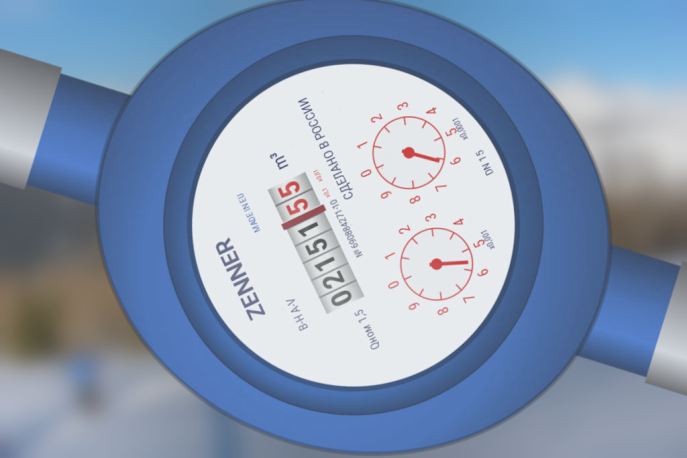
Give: 2151.5556 m³
